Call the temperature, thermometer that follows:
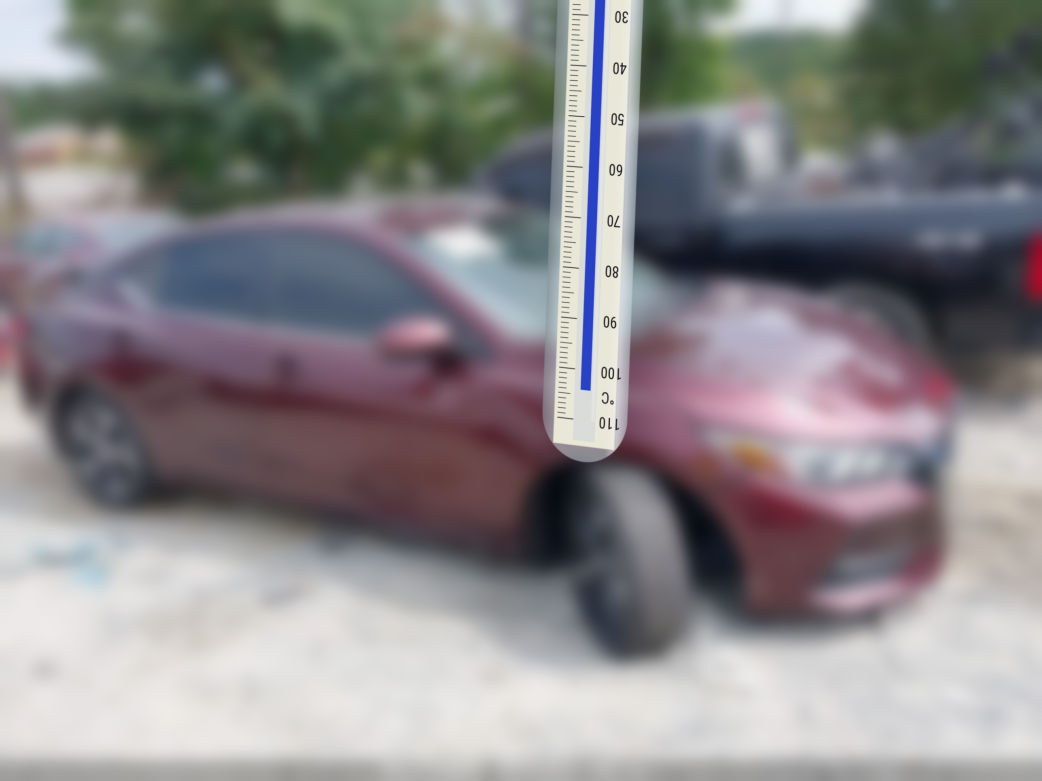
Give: 104 °C
